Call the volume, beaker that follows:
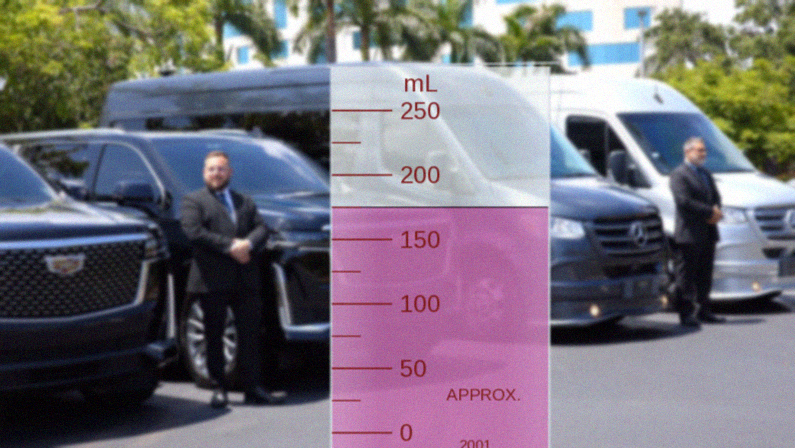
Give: 175 mL
